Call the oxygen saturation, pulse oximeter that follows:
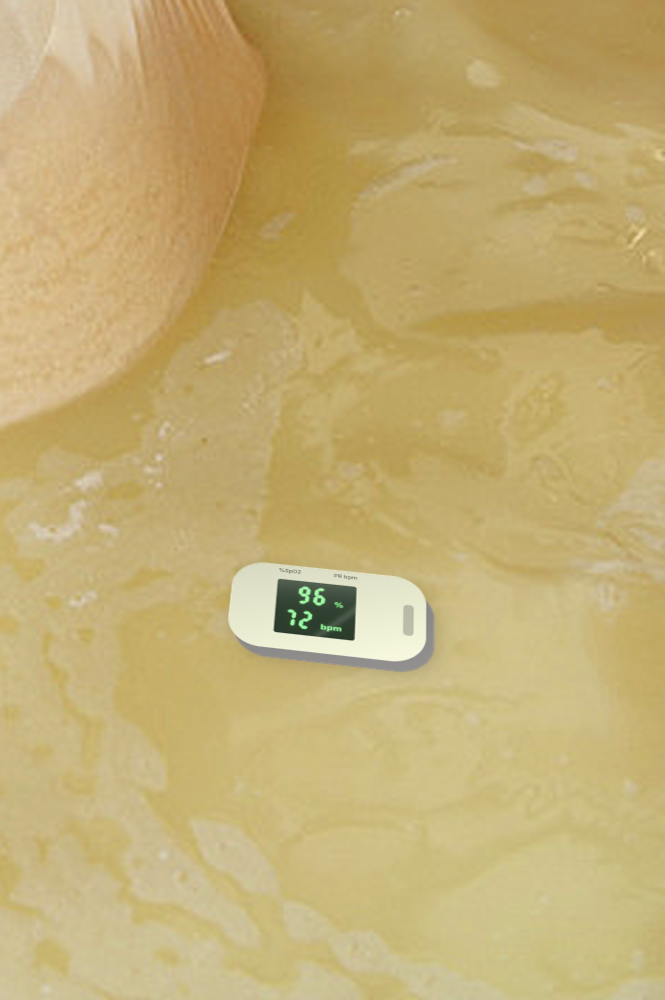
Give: 96 %
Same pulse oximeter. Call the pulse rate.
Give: 72 bpm
